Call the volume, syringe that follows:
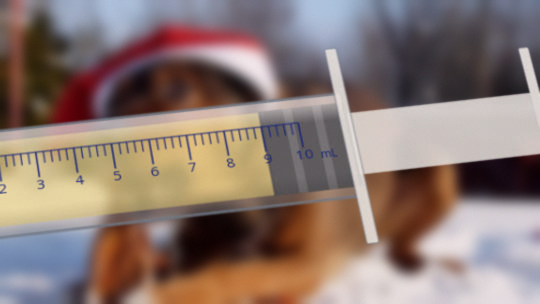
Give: 9 mL
